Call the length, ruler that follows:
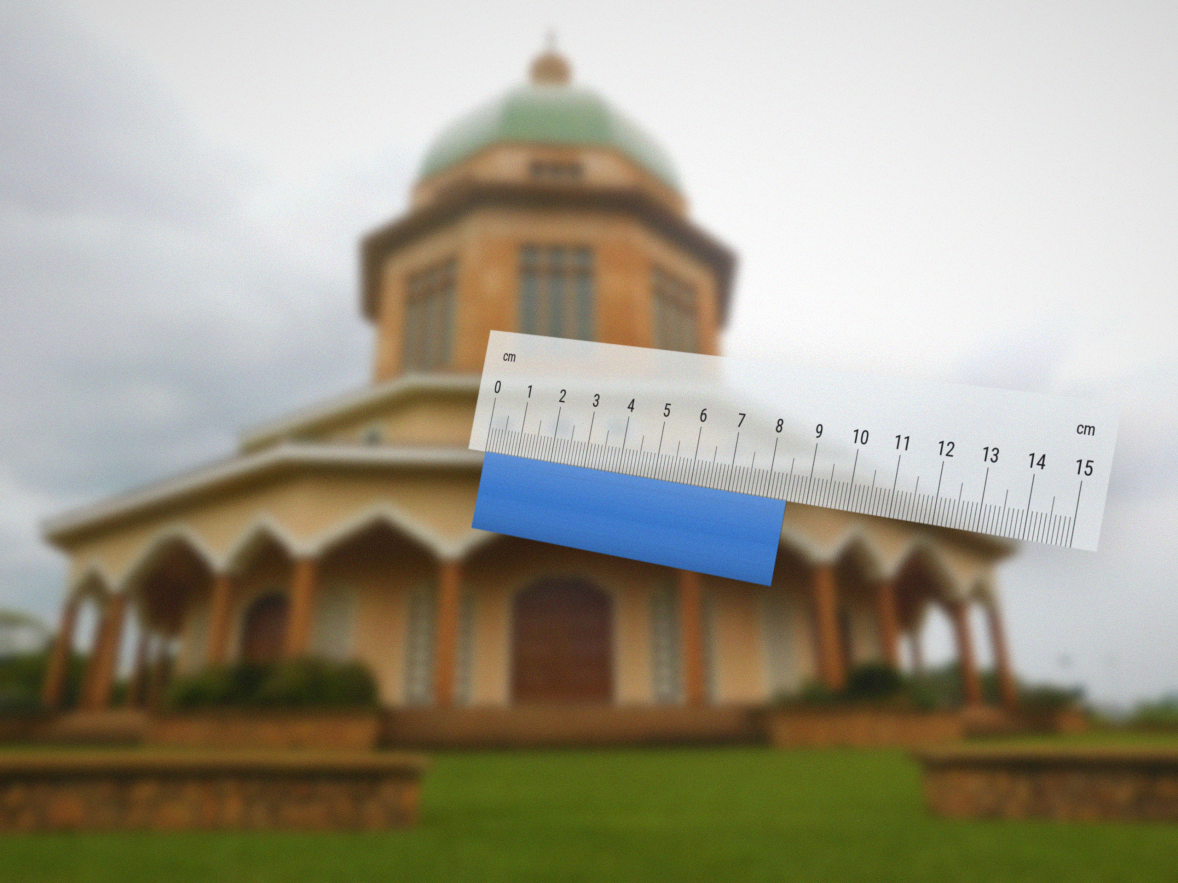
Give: 8.5 cm
